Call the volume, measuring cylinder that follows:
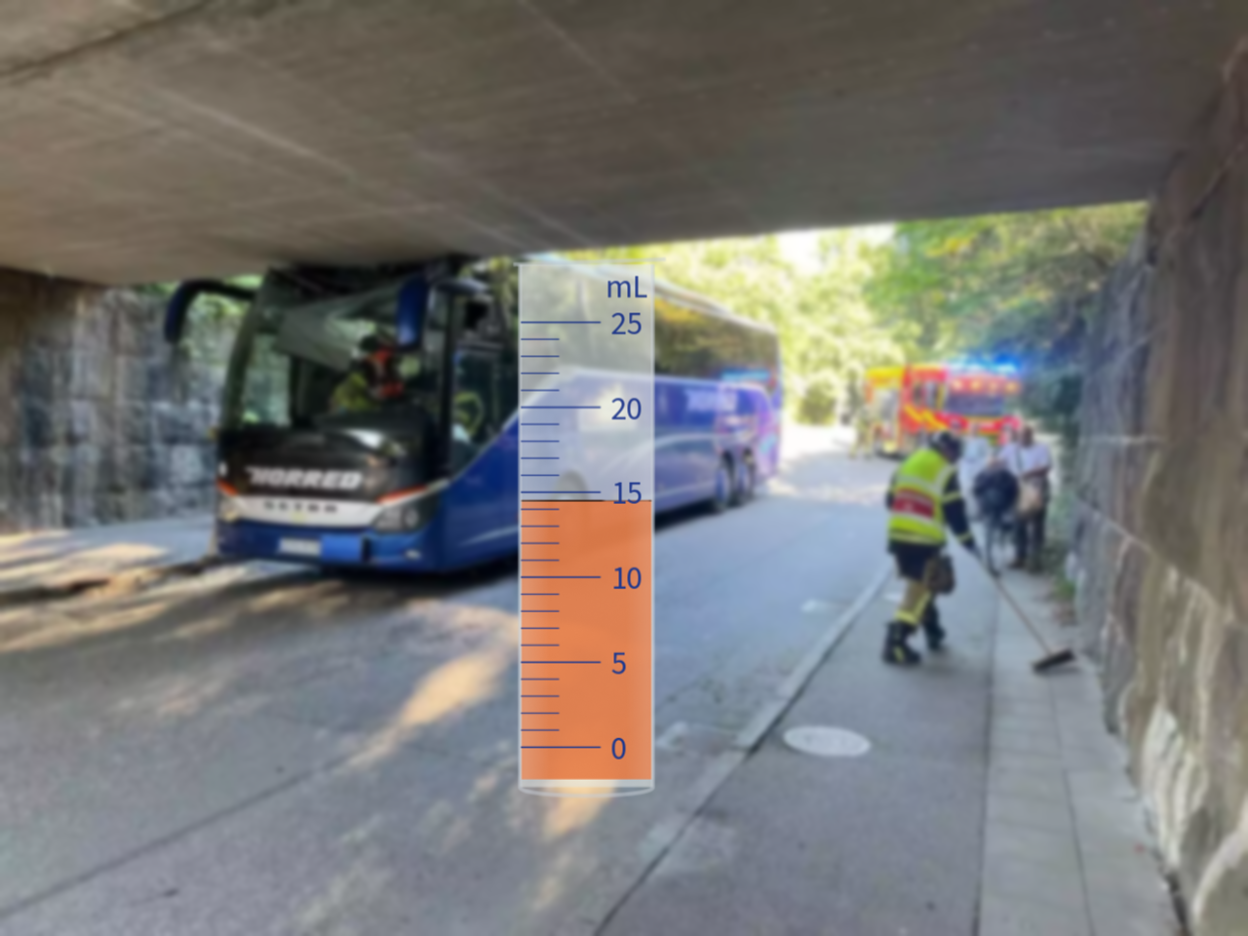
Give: 14.5 mL
